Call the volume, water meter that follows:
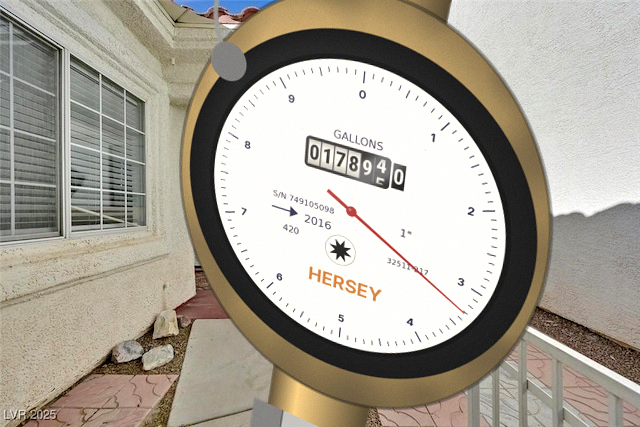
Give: 178943.3 gal
